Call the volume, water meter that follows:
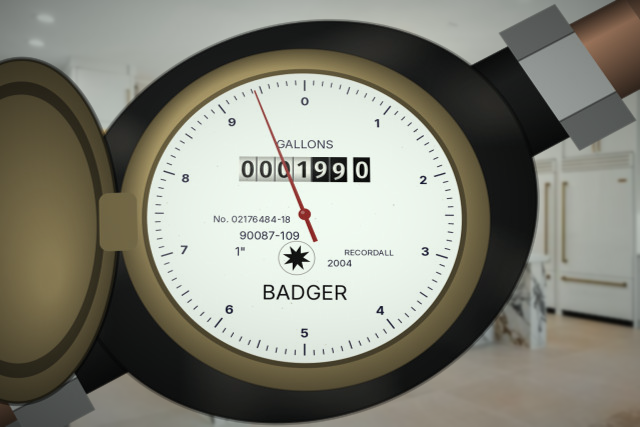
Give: 1989.4 gal
